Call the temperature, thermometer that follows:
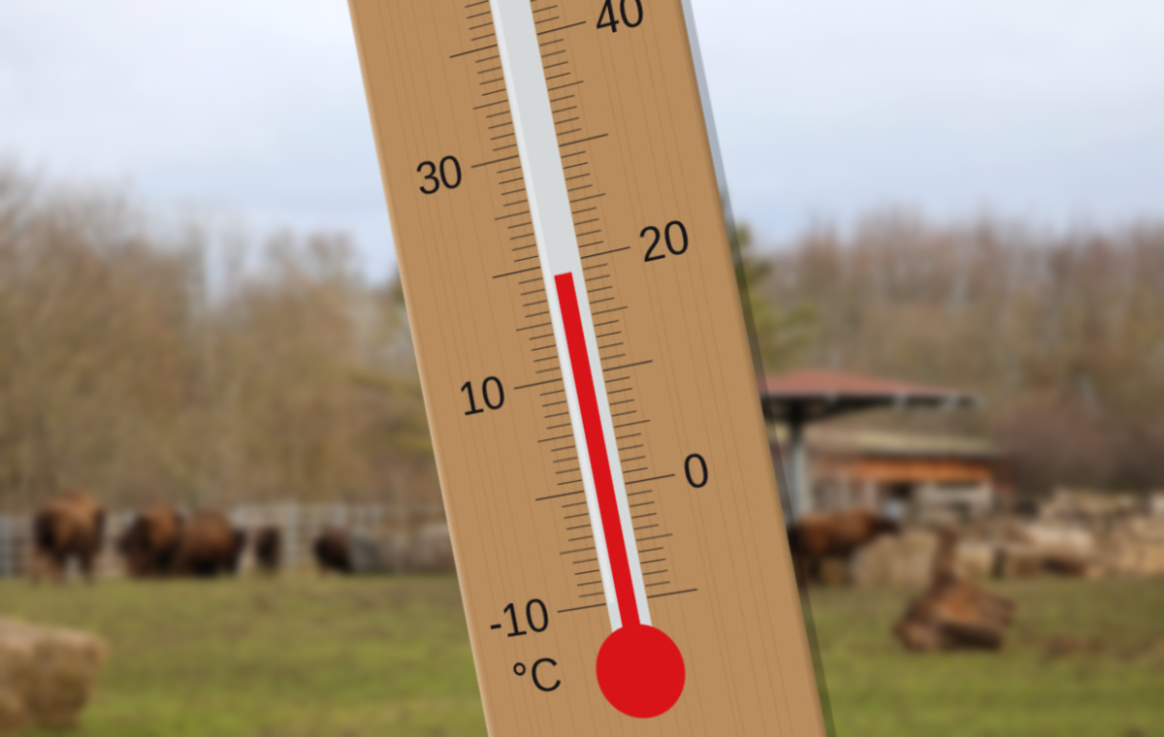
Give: 19 °C
